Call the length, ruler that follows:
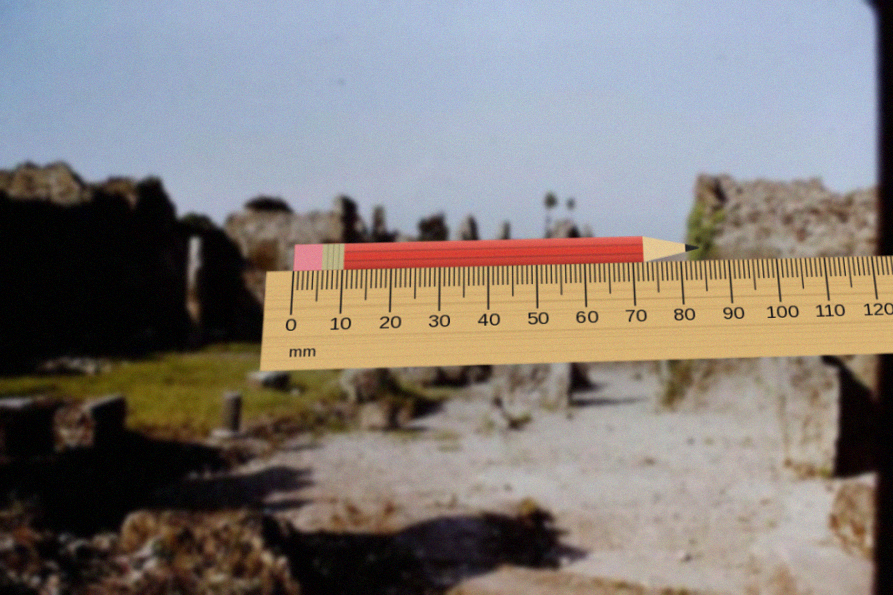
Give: 84 mm
